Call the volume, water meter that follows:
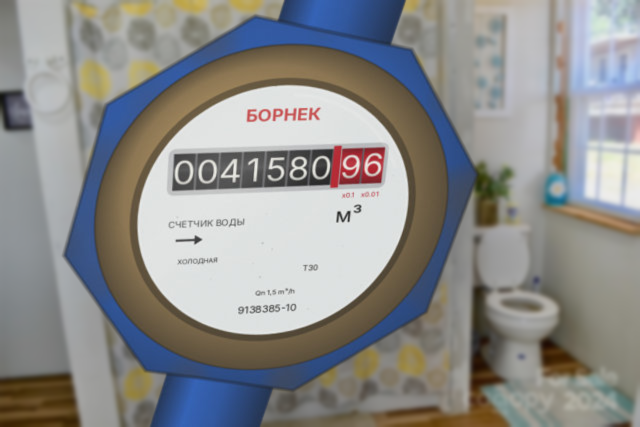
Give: 41580.96 m³
